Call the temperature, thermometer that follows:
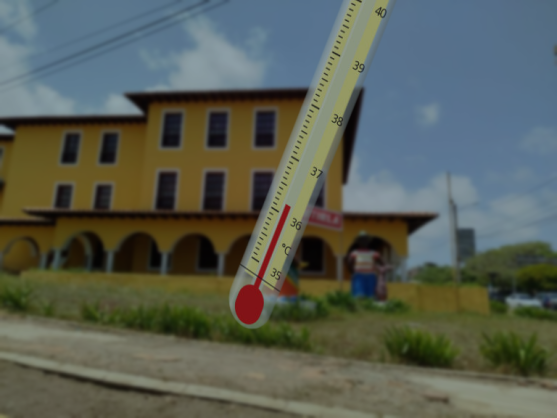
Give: 36.2 °C
